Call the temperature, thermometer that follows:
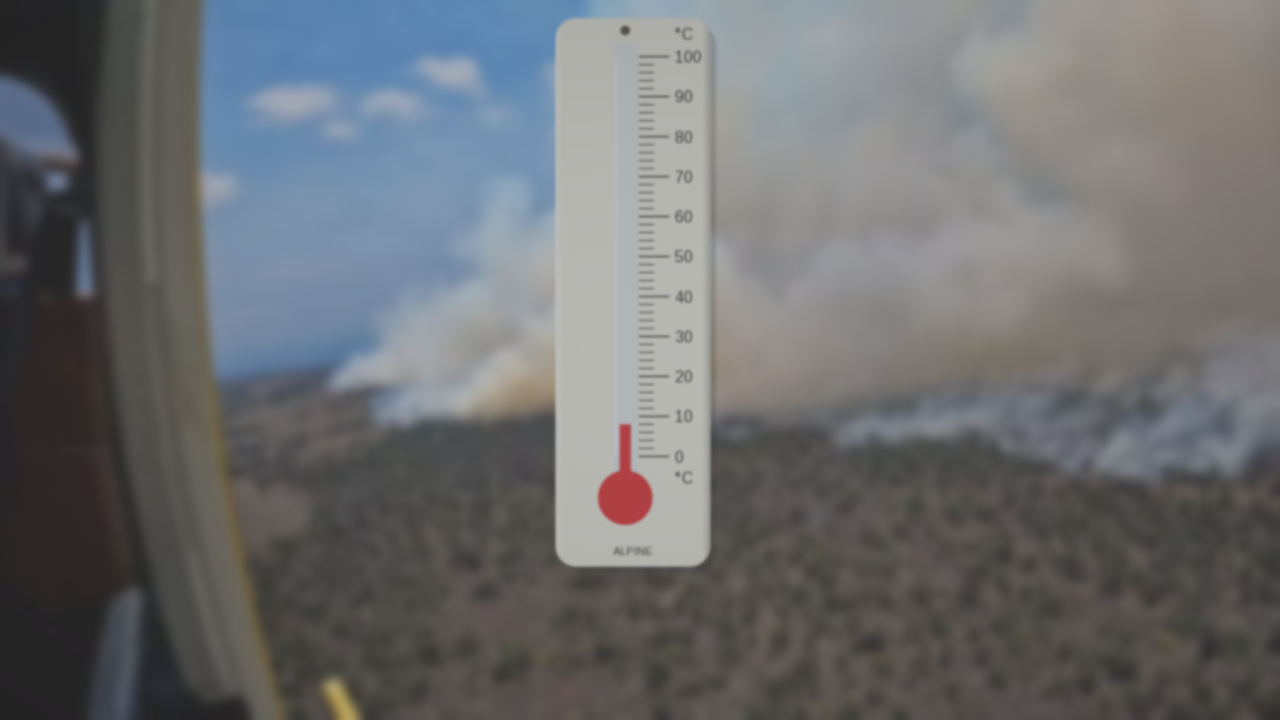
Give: 8 °C
